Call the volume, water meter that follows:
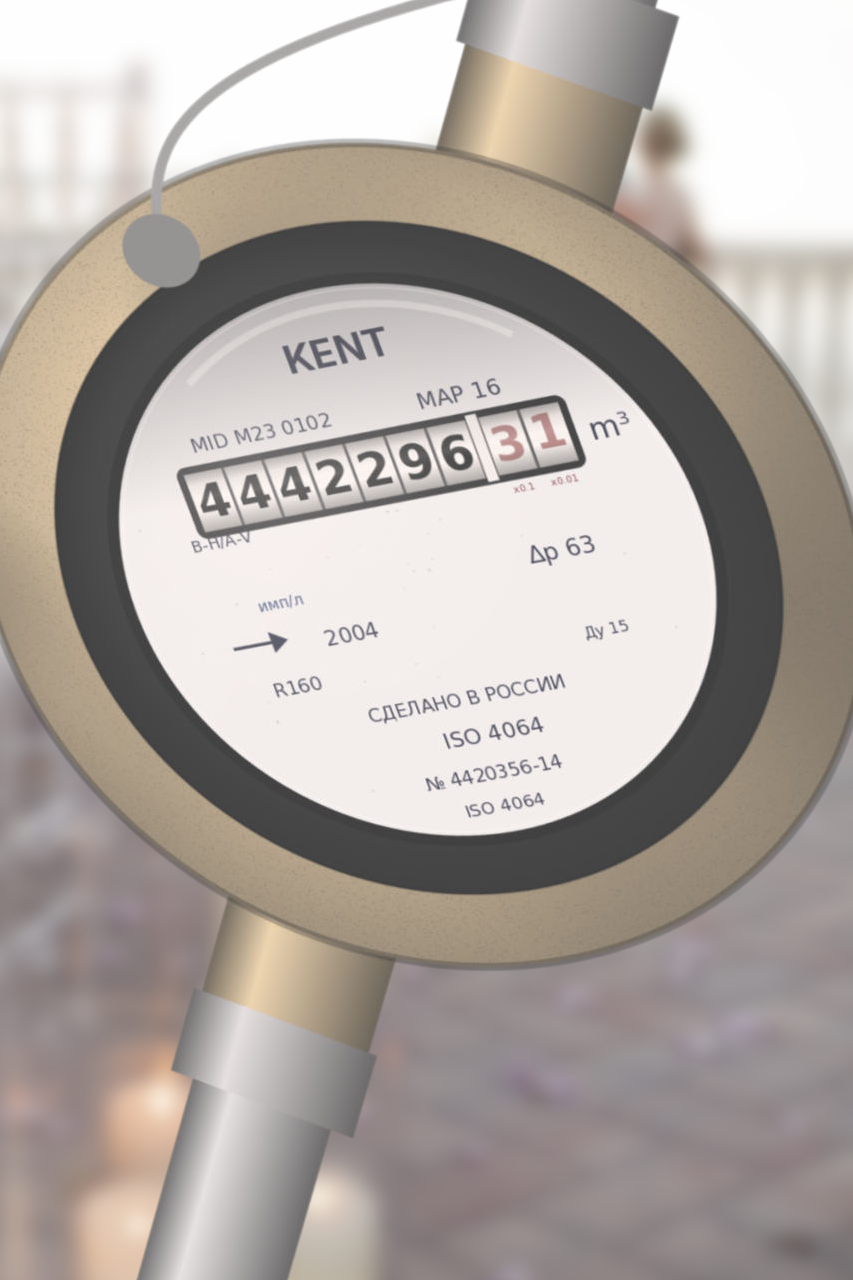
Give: 4442296.31 m³
